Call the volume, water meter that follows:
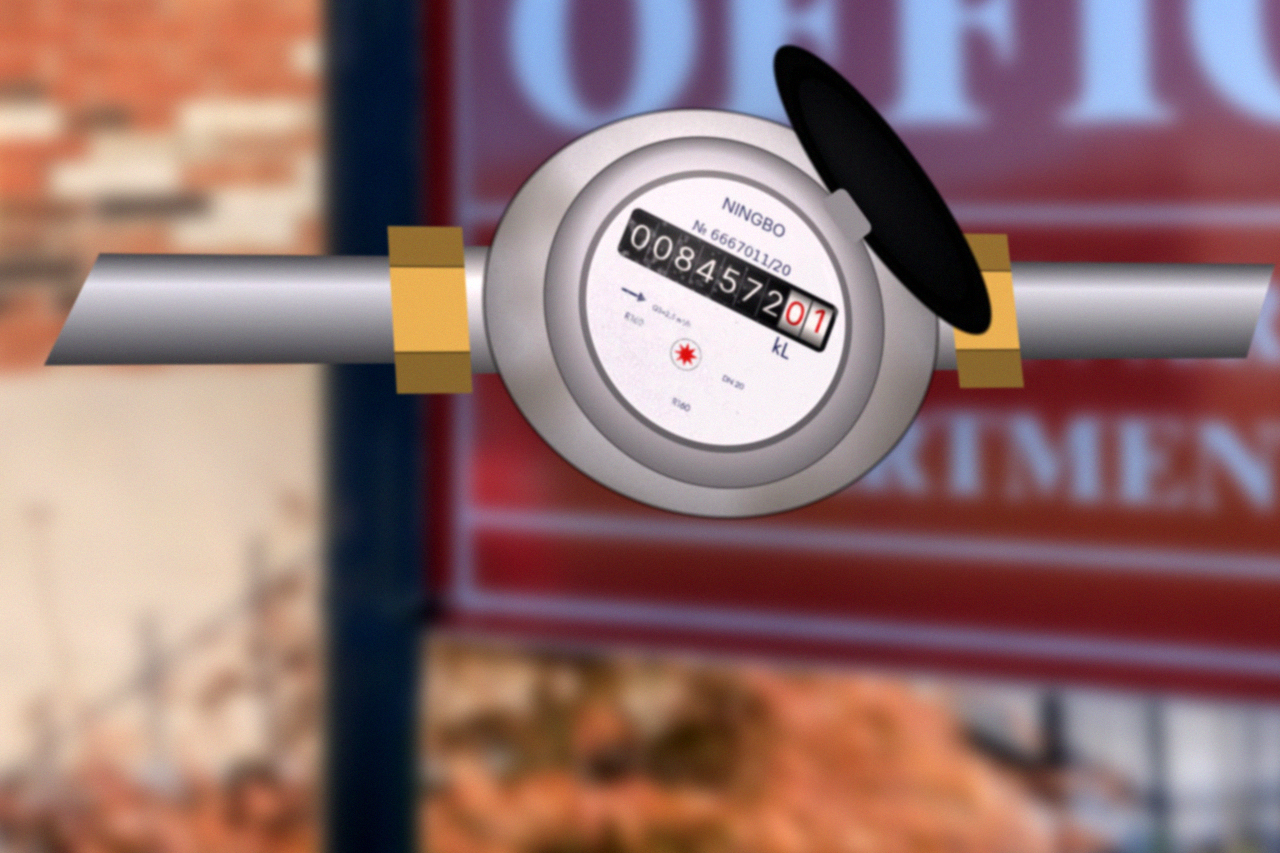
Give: 84572.01 kL
